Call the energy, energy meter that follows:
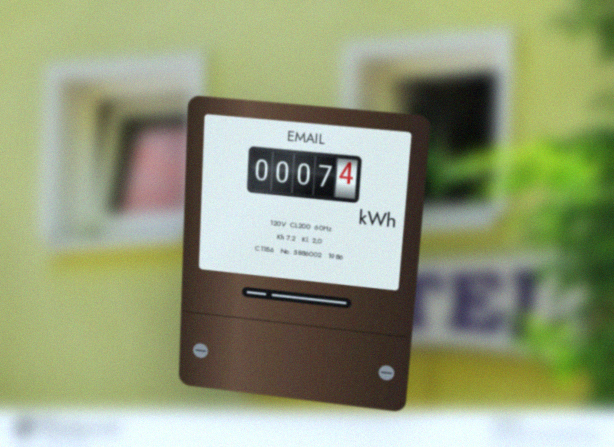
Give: 7.4 kWh
